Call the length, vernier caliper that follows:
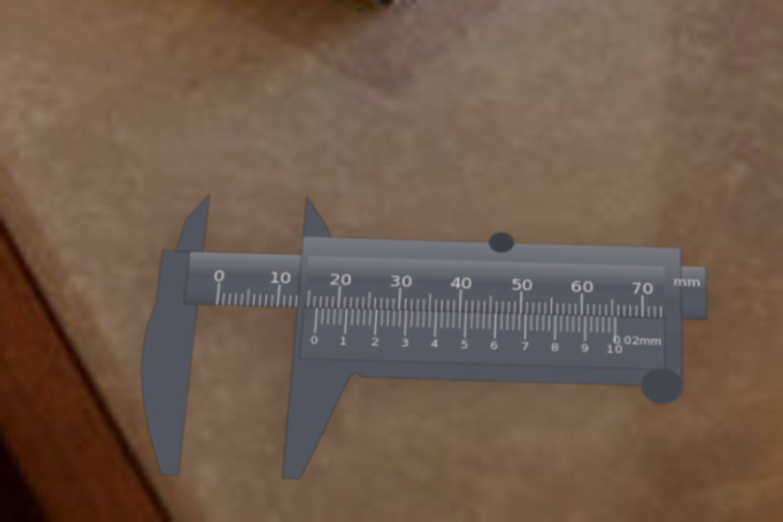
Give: 16.5 mm
